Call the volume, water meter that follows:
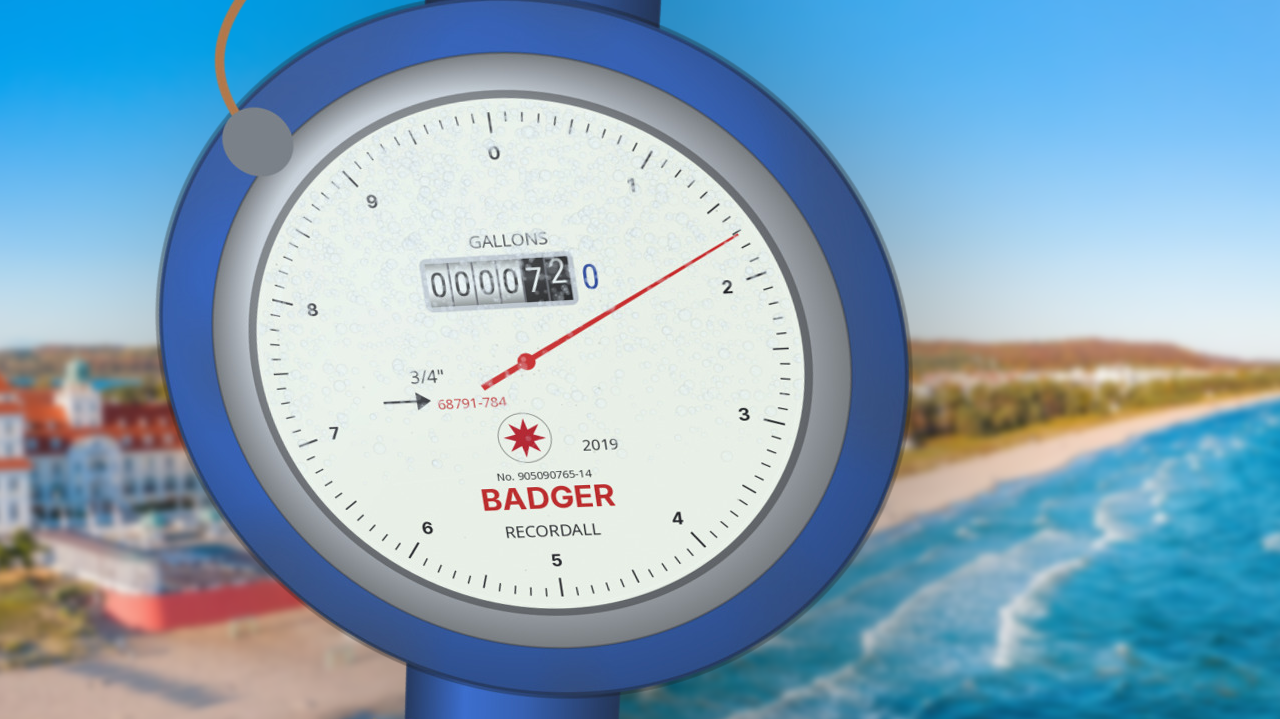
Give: 721.7 gal
